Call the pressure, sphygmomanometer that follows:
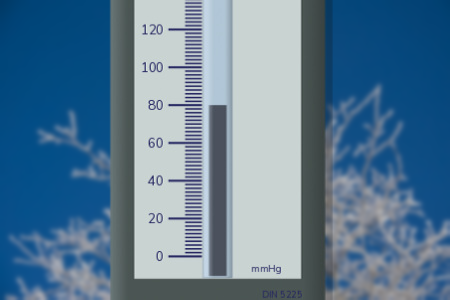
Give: 80 mmHg
